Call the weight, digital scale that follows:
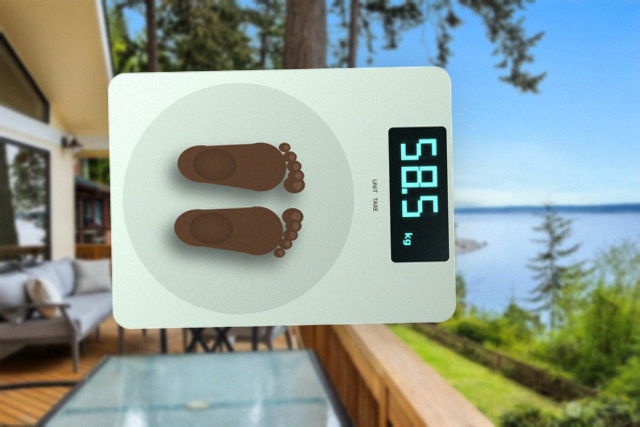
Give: 58.5 kg
